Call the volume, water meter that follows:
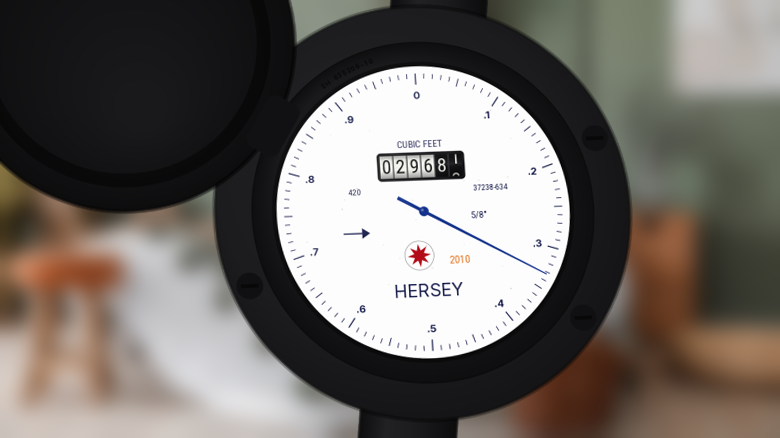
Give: 29681.33 ft³
